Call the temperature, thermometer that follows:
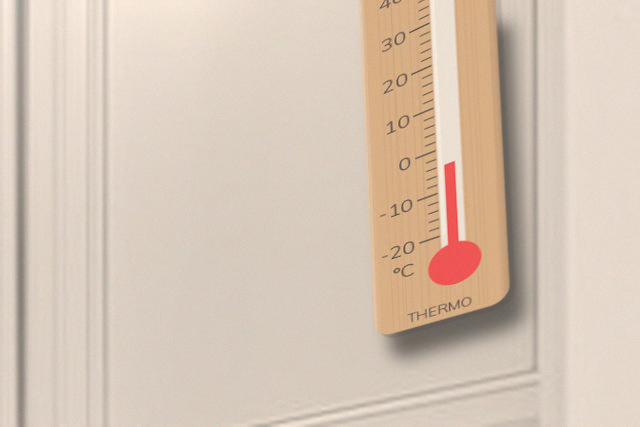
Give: -4 °C
